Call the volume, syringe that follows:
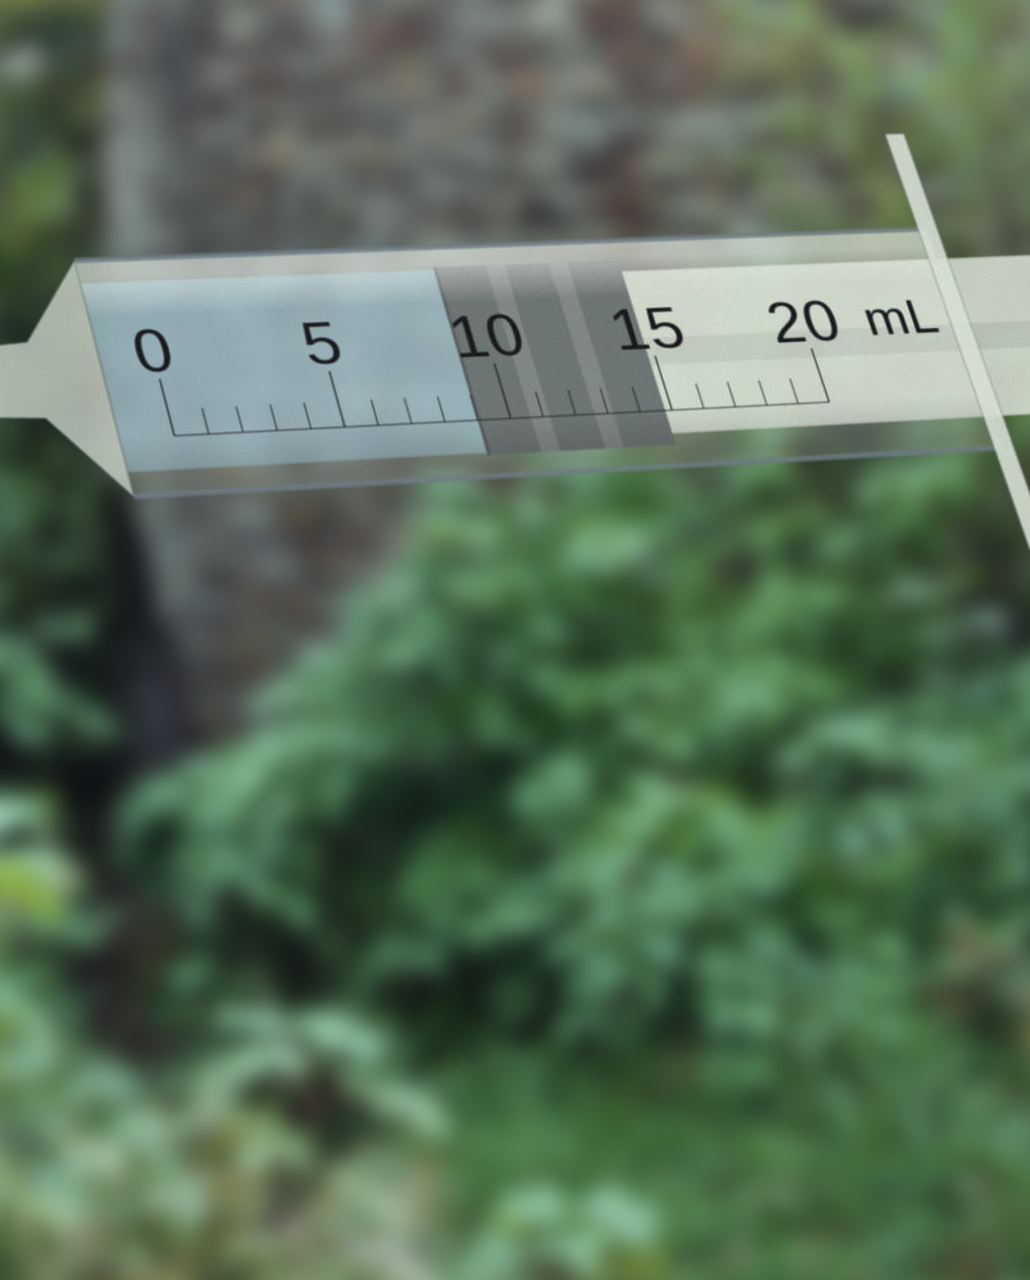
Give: 9 mL
